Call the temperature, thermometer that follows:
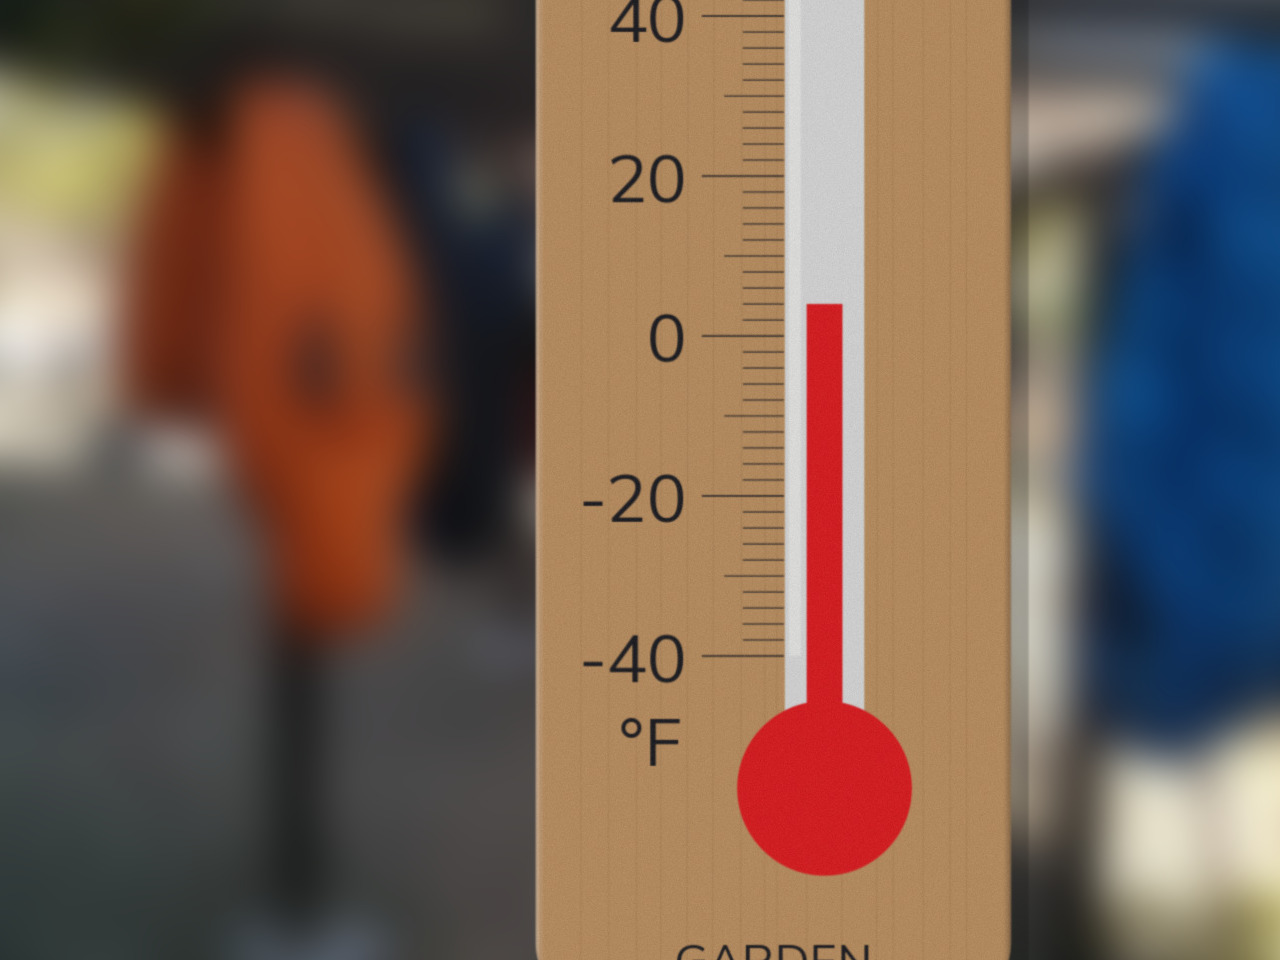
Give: 4 °F
